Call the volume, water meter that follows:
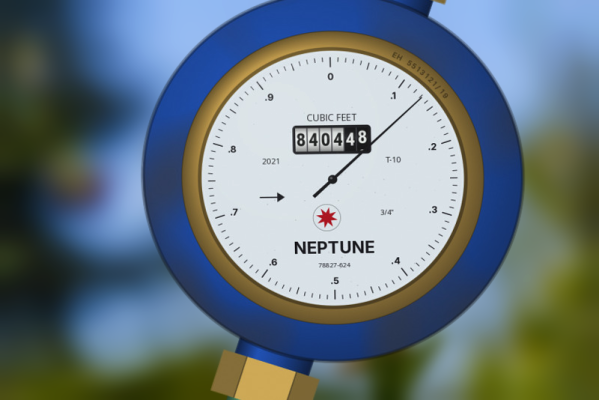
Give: 840448.13 ft³
